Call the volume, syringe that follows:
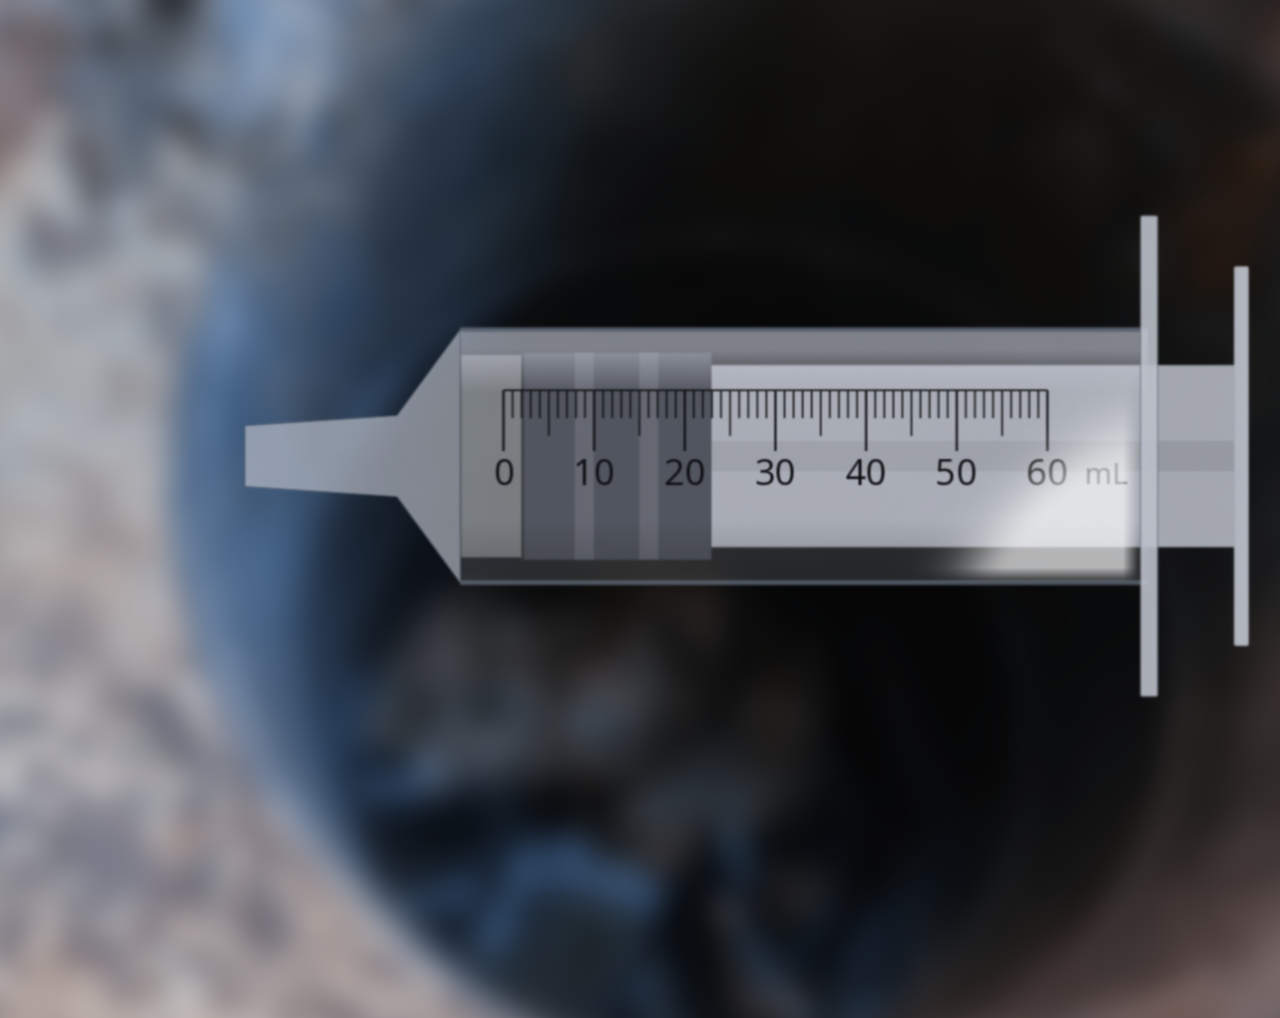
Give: 2 mL
